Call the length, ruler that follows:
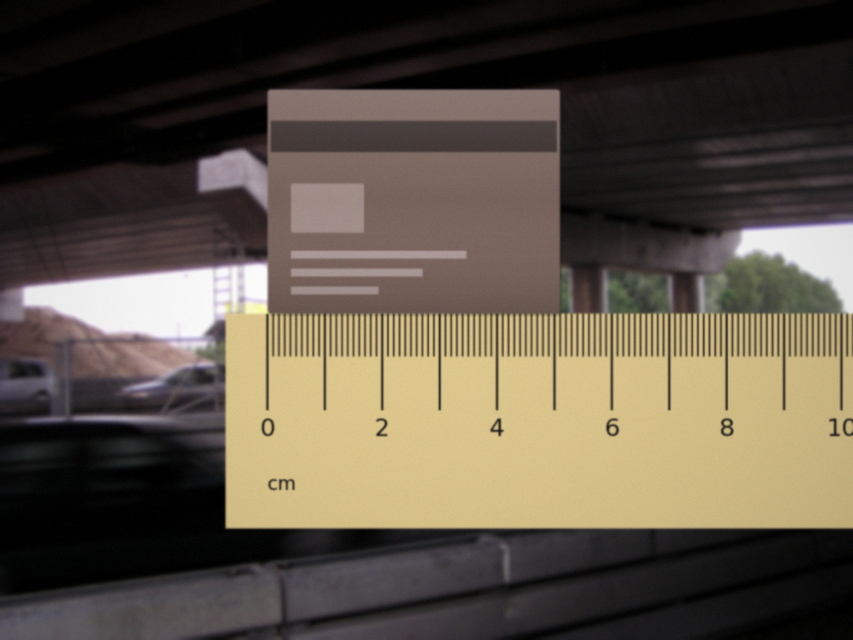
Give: 5.1 cm
